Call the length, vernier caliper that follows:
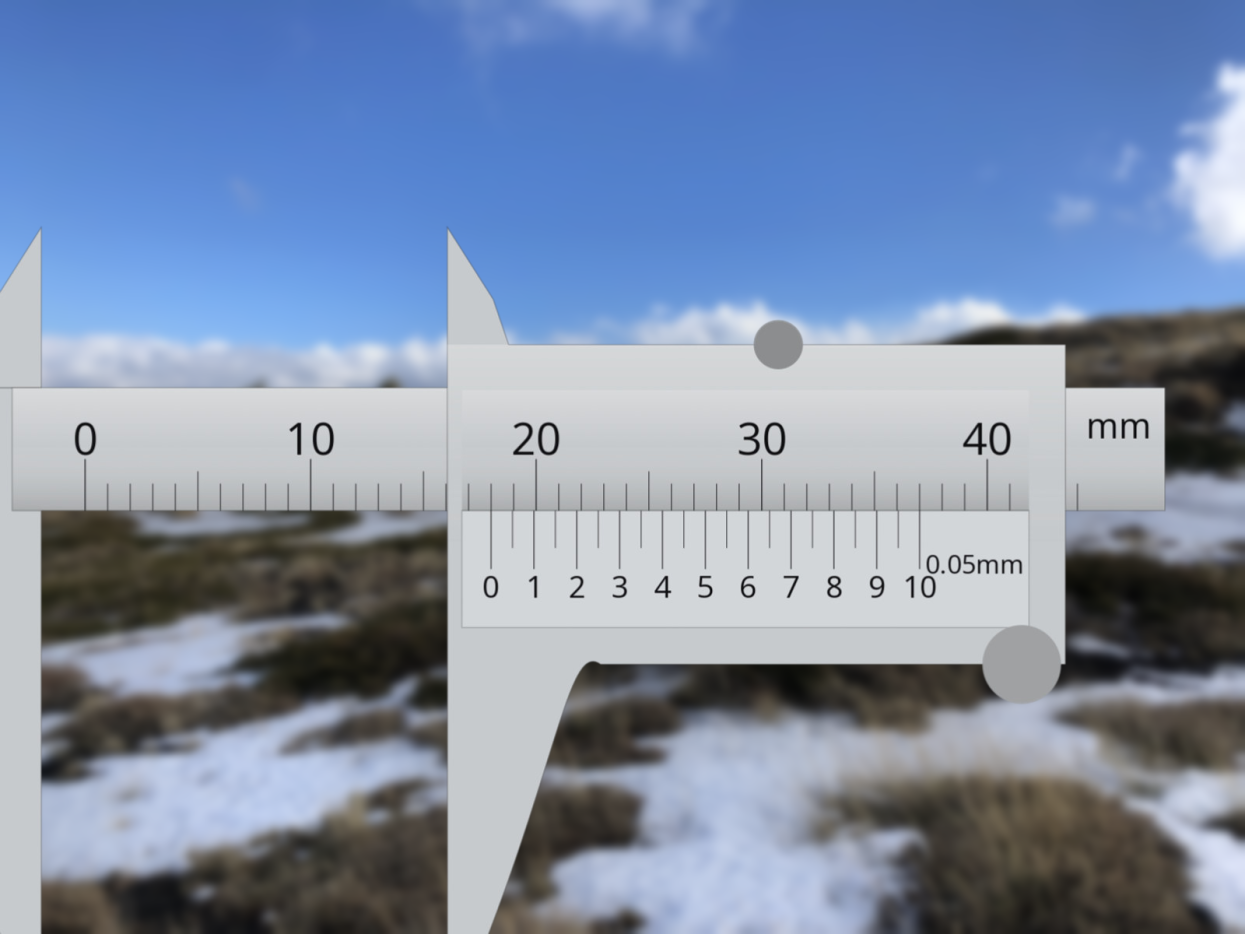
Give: 18.0 mm
